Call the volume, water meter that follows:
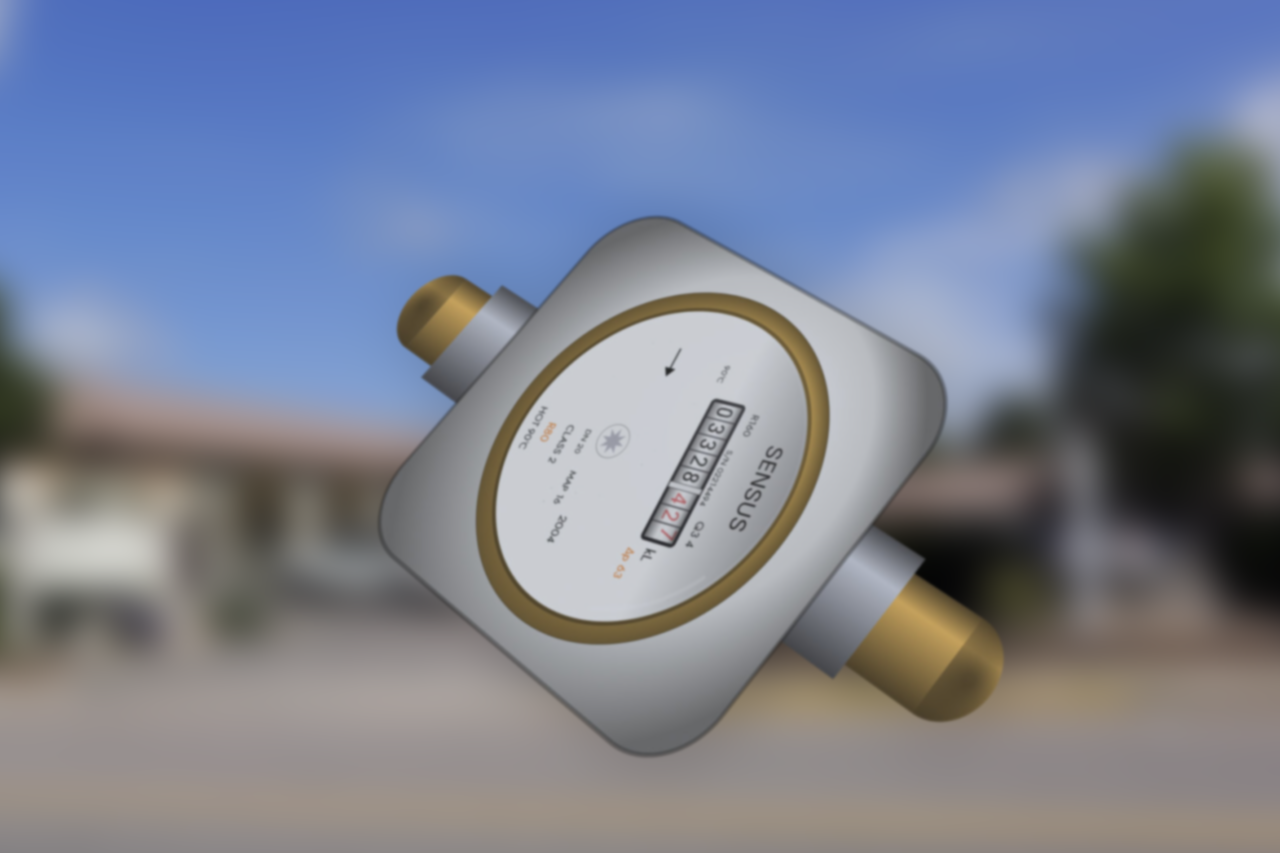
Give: 3328.427 kL
